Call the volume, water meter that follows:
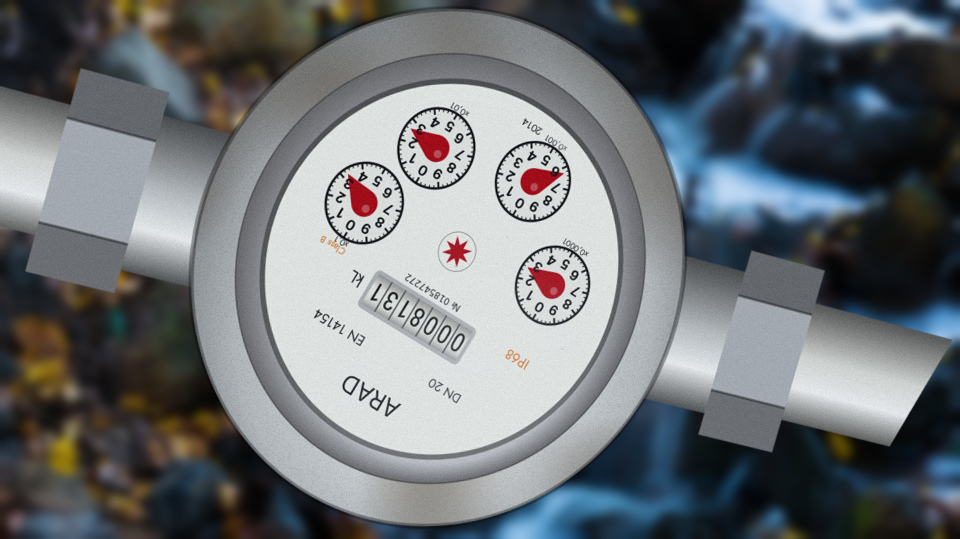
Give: 8131.3262 kL
